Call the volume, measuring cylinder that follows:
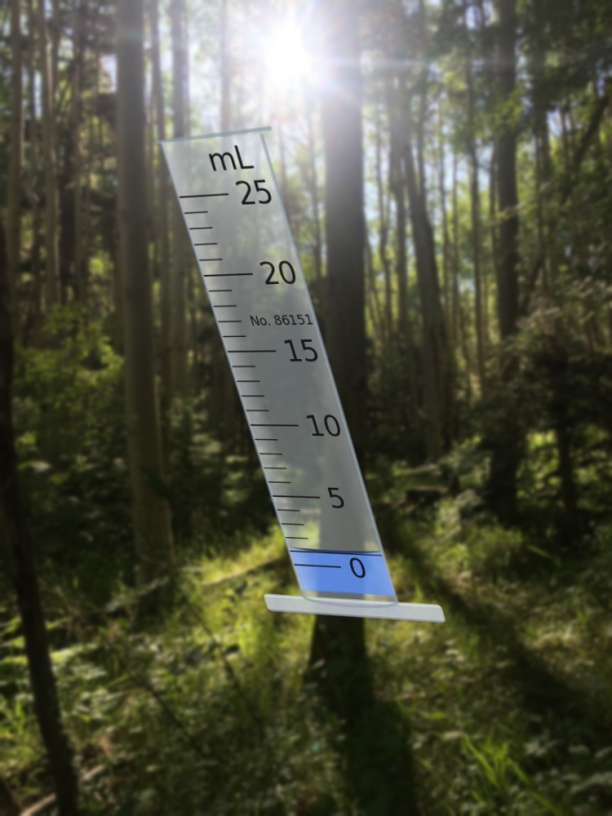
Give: 1 mL
